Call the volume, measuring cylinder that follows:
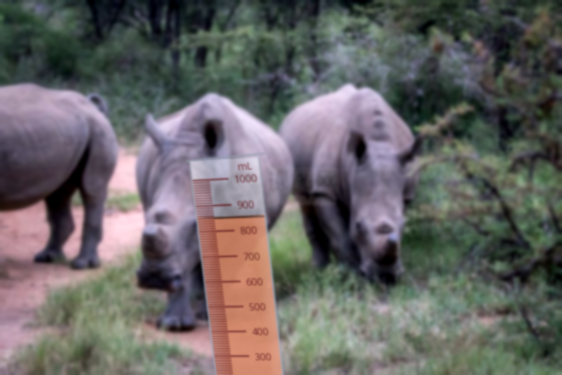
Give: 850 mL
